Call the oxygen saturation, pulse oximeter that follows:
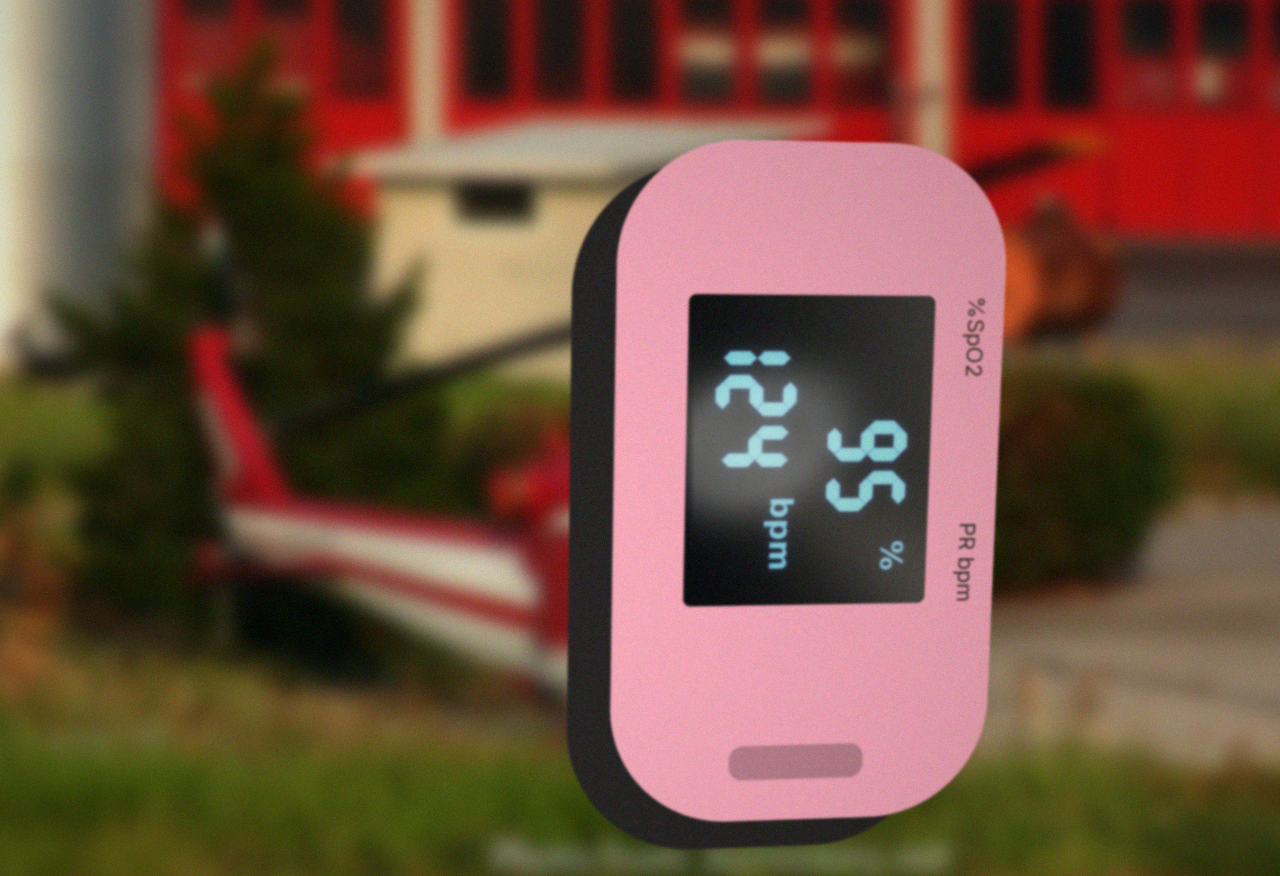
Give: 95 %
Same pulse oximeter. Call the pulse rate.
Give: 124 bpm
